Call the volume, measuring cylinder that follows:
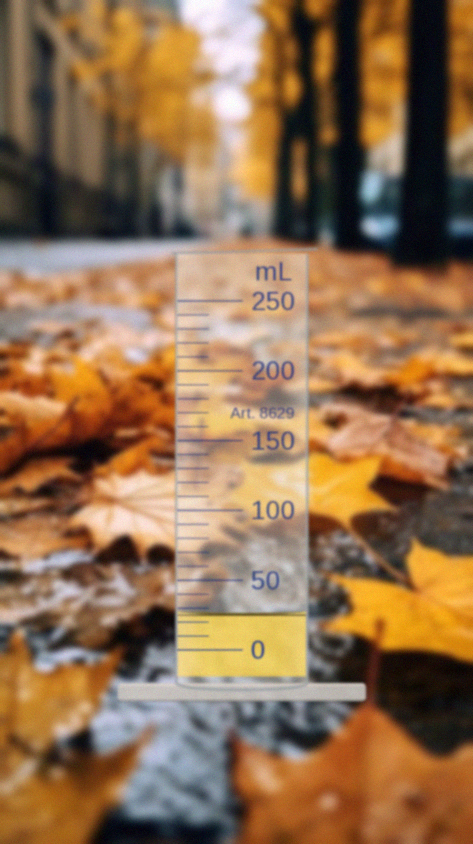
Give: 25 mL
